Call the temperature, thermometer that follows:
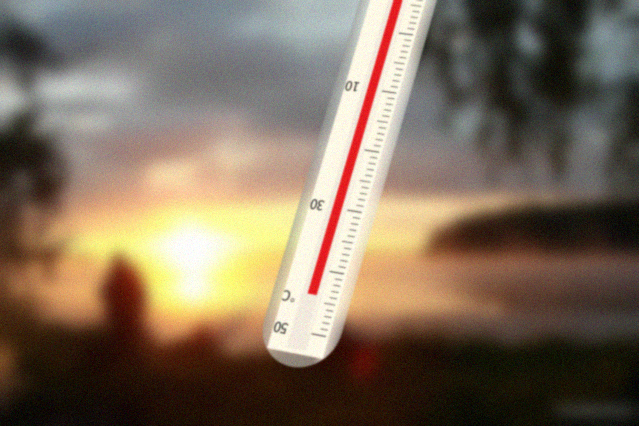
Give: 44 °C
